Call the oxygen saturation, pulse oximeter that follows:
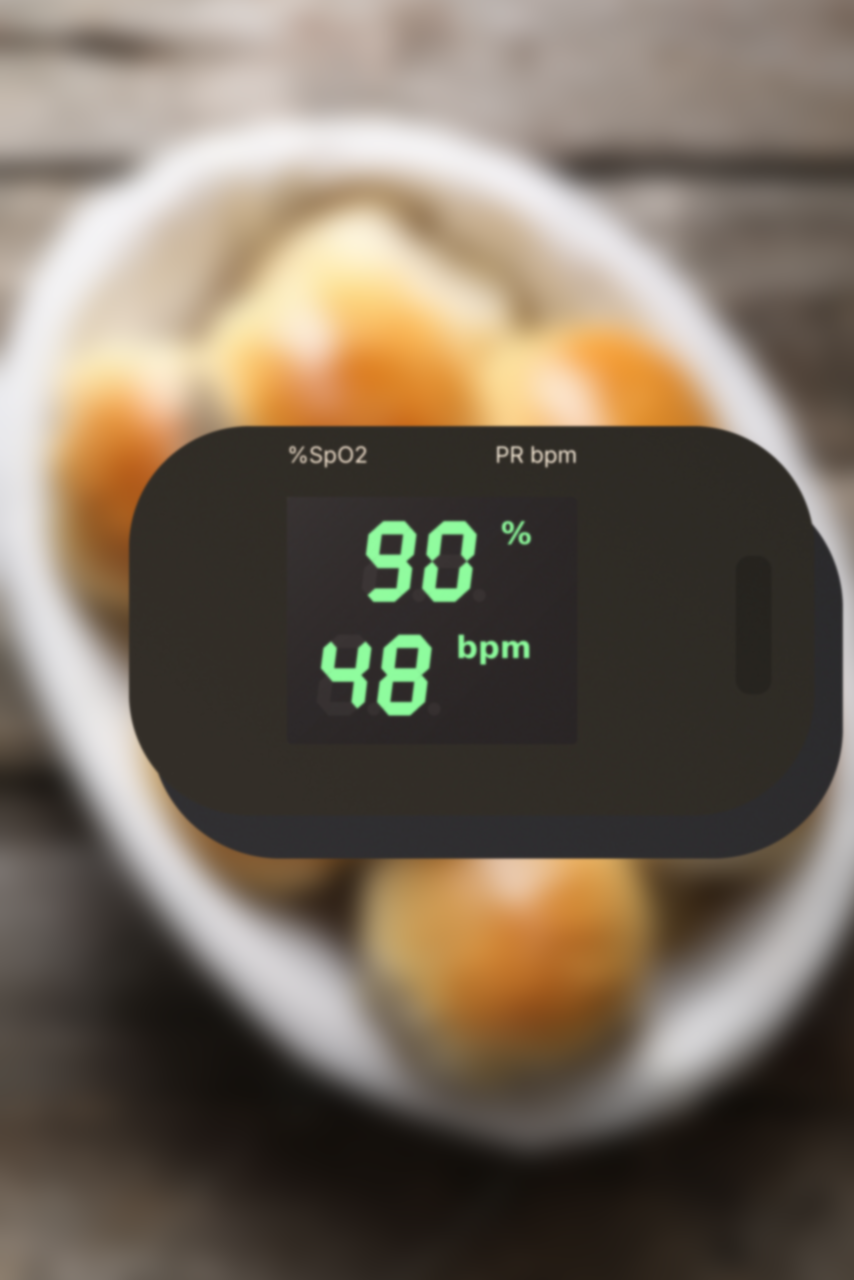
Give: 90 %
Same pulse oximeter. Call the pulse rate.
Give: 48 bpm
